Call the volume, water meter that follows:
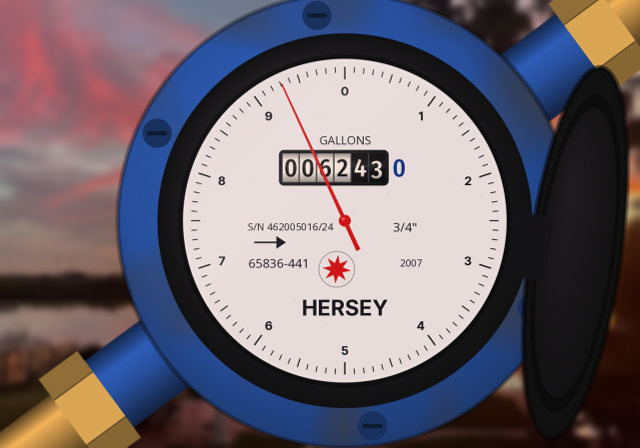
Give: 62429.3 gal
